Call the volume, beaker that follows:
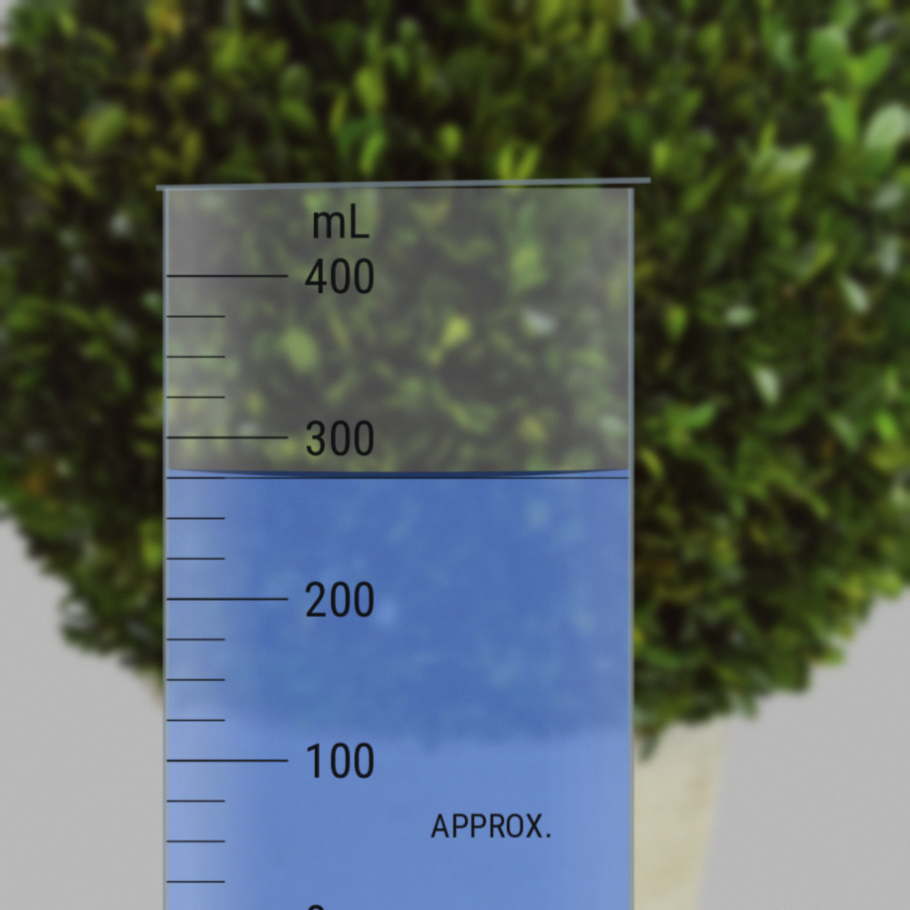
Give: 275 mL
